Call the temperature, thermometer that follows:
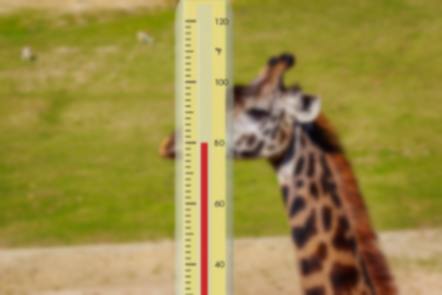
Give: 80 °F
